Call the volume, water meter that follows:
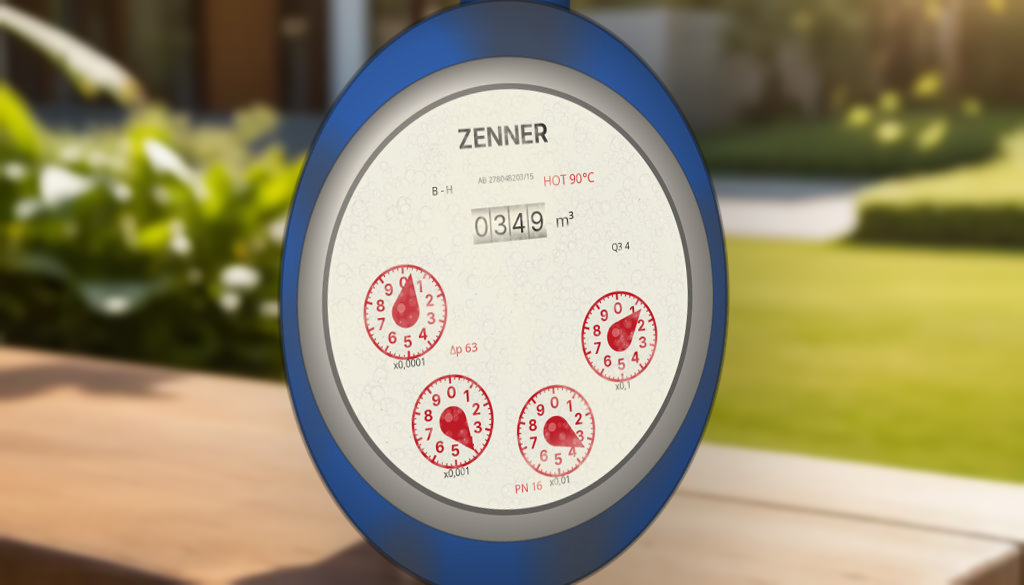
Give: 349.1340 m³
